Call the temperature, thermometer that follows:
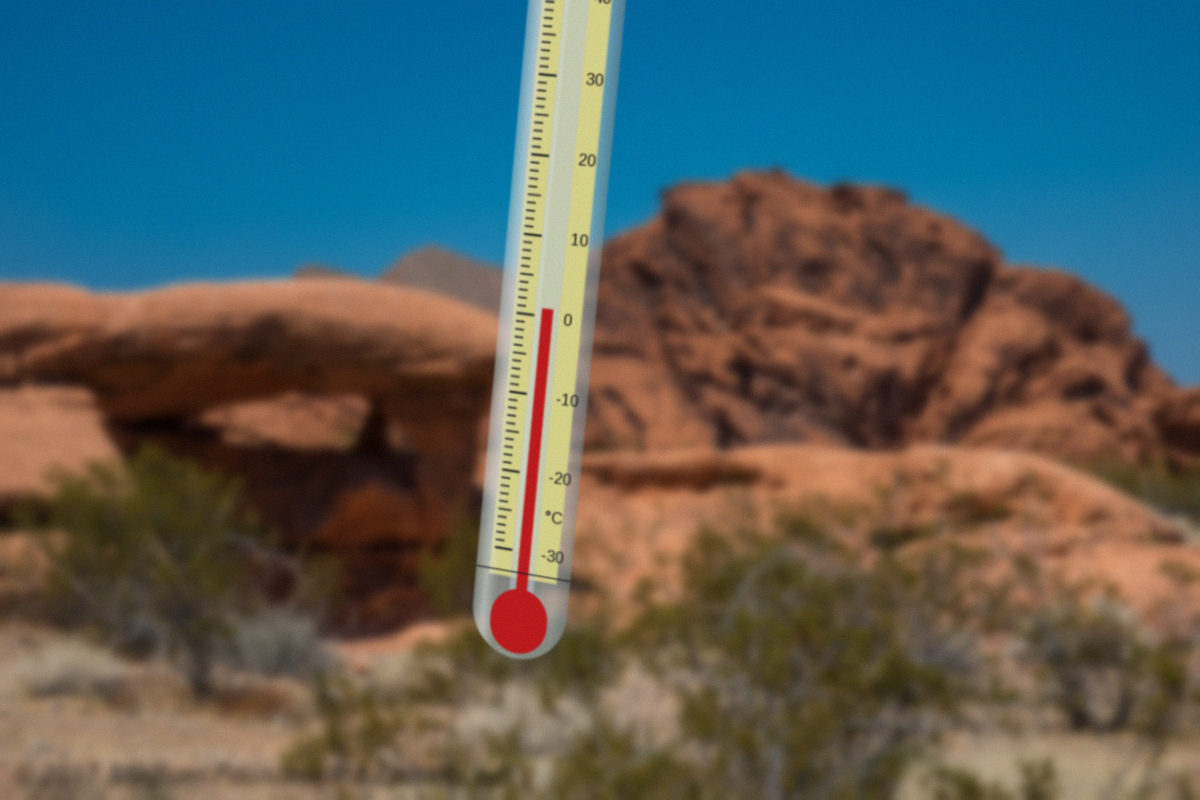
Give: 1 °C
